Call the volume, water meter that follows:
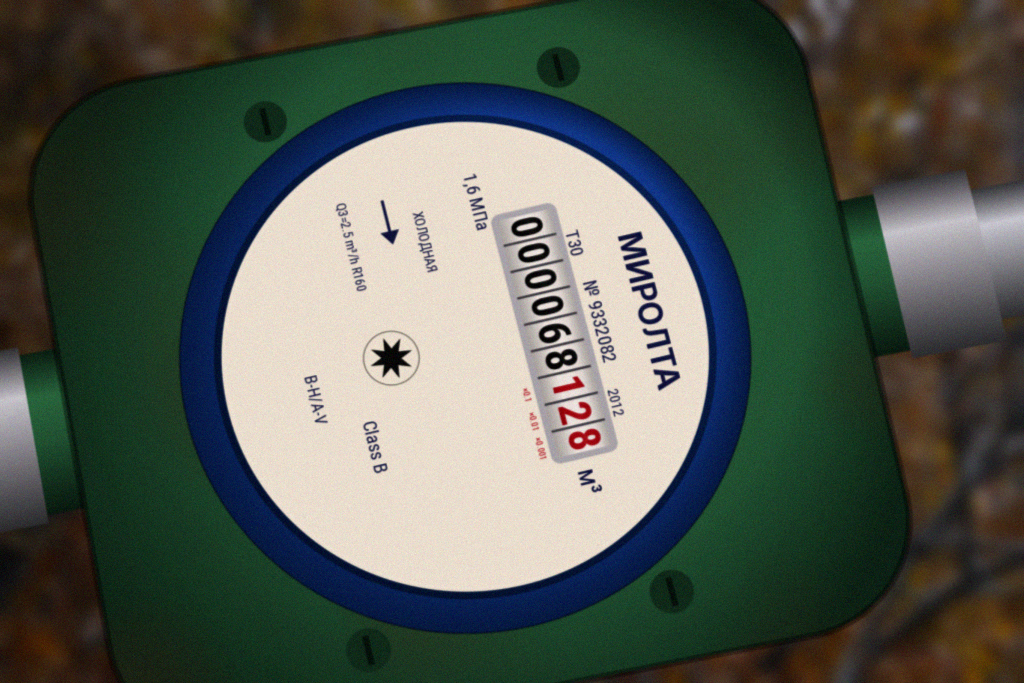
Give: 68.128 m³
